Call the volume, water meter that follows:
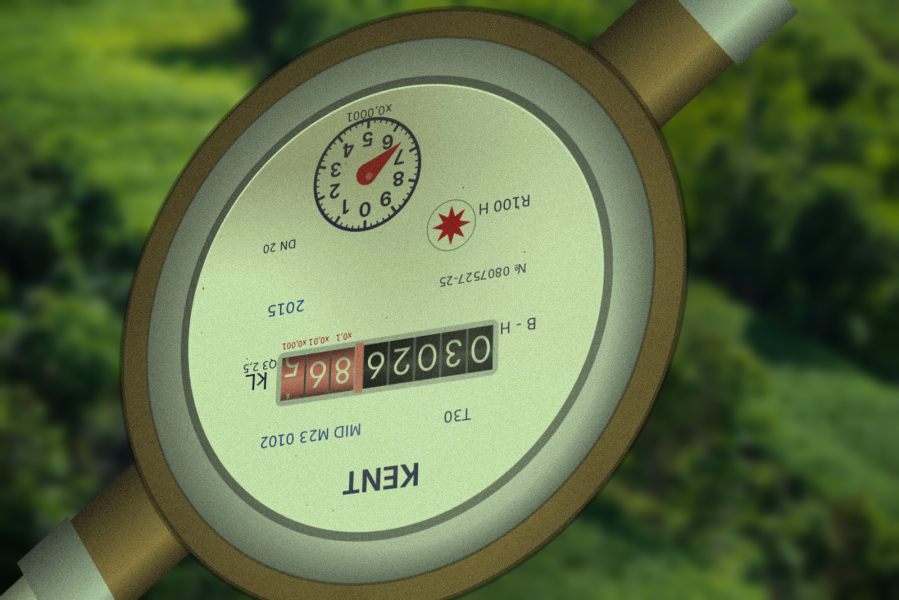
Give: 3026.8646 kL
